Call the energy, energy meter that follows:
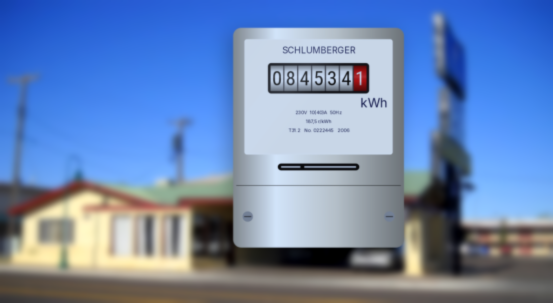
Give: 84534.1 kWh
